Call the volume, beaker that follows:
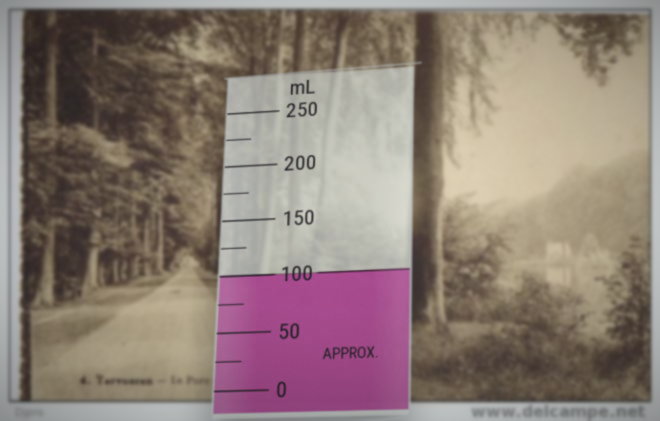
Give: 100 mL
